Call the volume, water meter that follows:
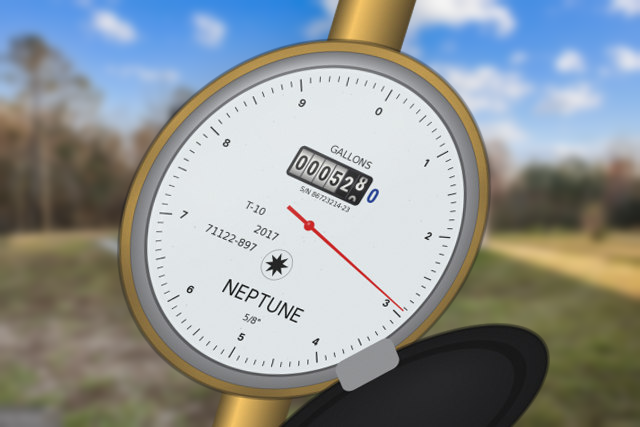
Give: 5282.9 gal
